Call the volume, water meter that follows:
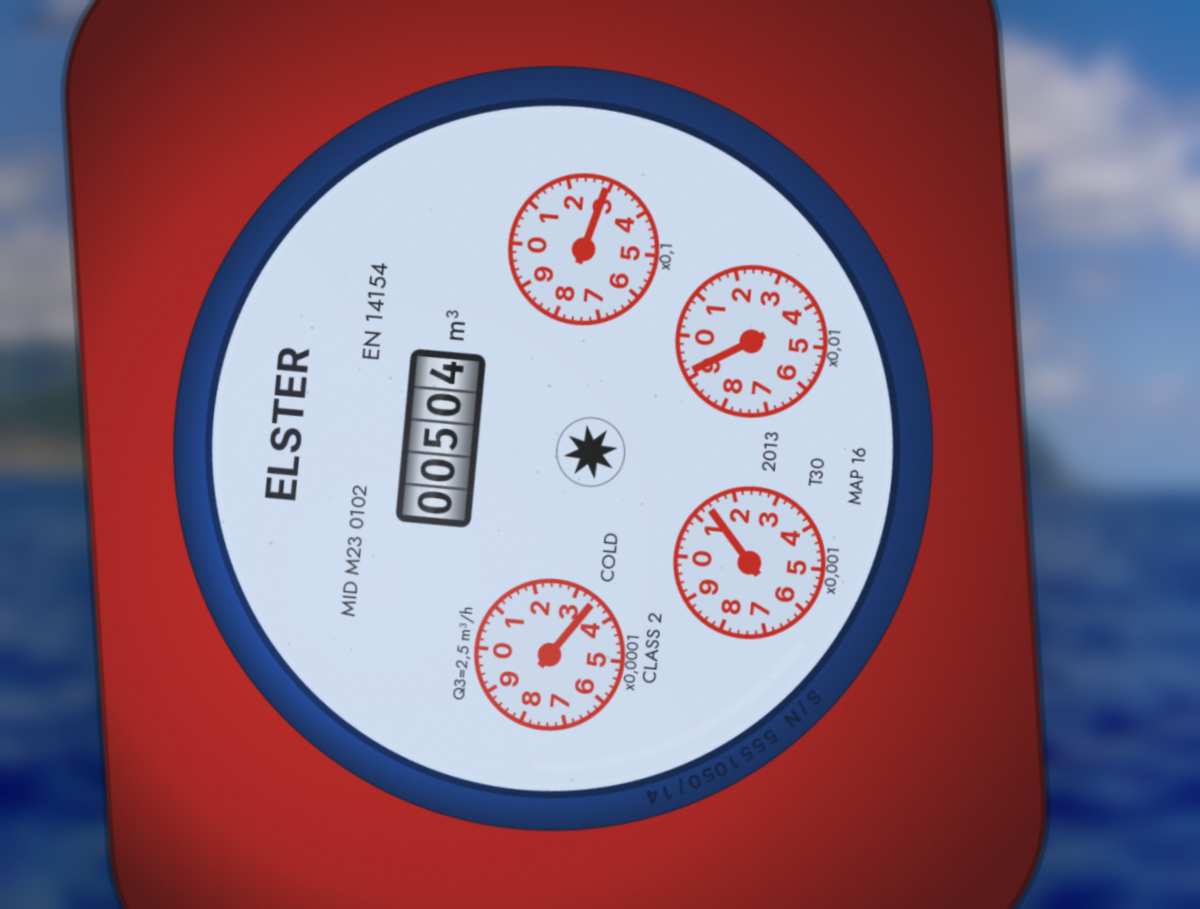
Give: 504.2913 m³
